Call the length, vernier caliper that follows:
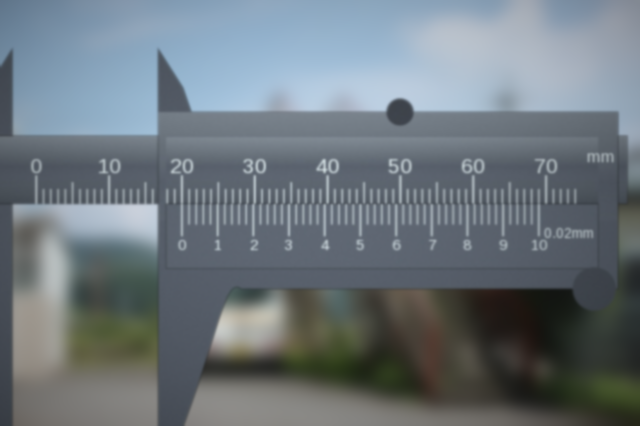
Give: 20.0 mm
